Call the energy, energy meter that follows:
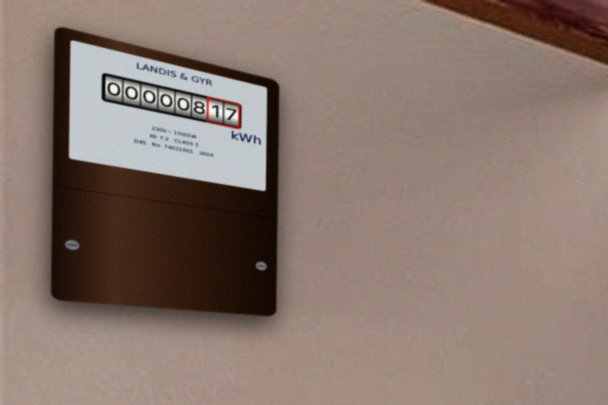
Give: 8.17 kWh
